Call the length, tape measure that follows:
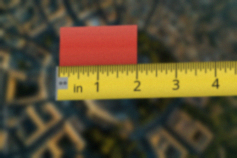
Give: 2 in
